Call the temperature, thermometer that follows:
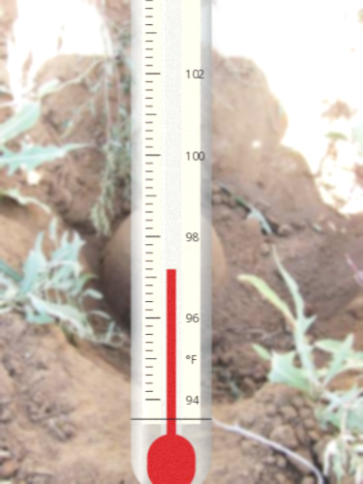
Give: 97.2 °F
